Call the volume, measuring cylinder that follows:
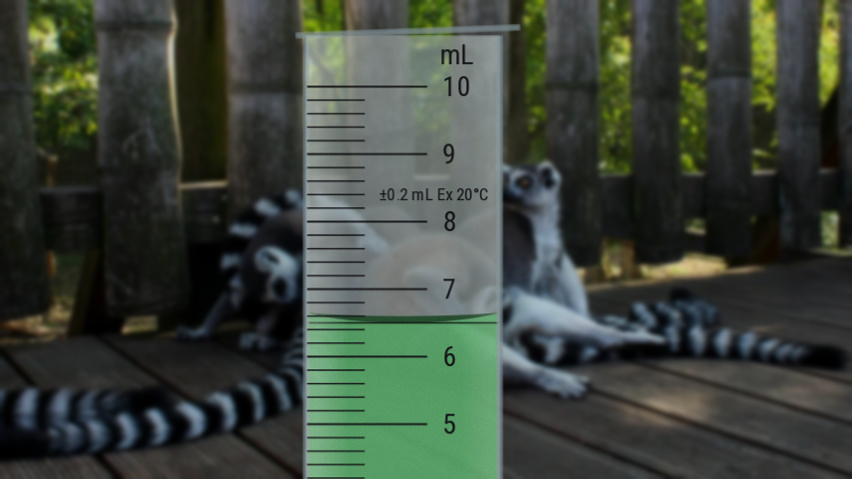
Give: 6.5 mL
